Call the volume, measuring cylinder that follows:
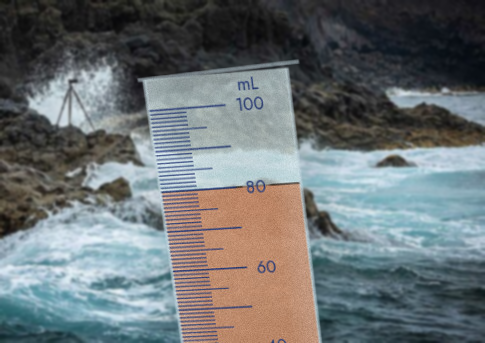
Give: 80 mL
